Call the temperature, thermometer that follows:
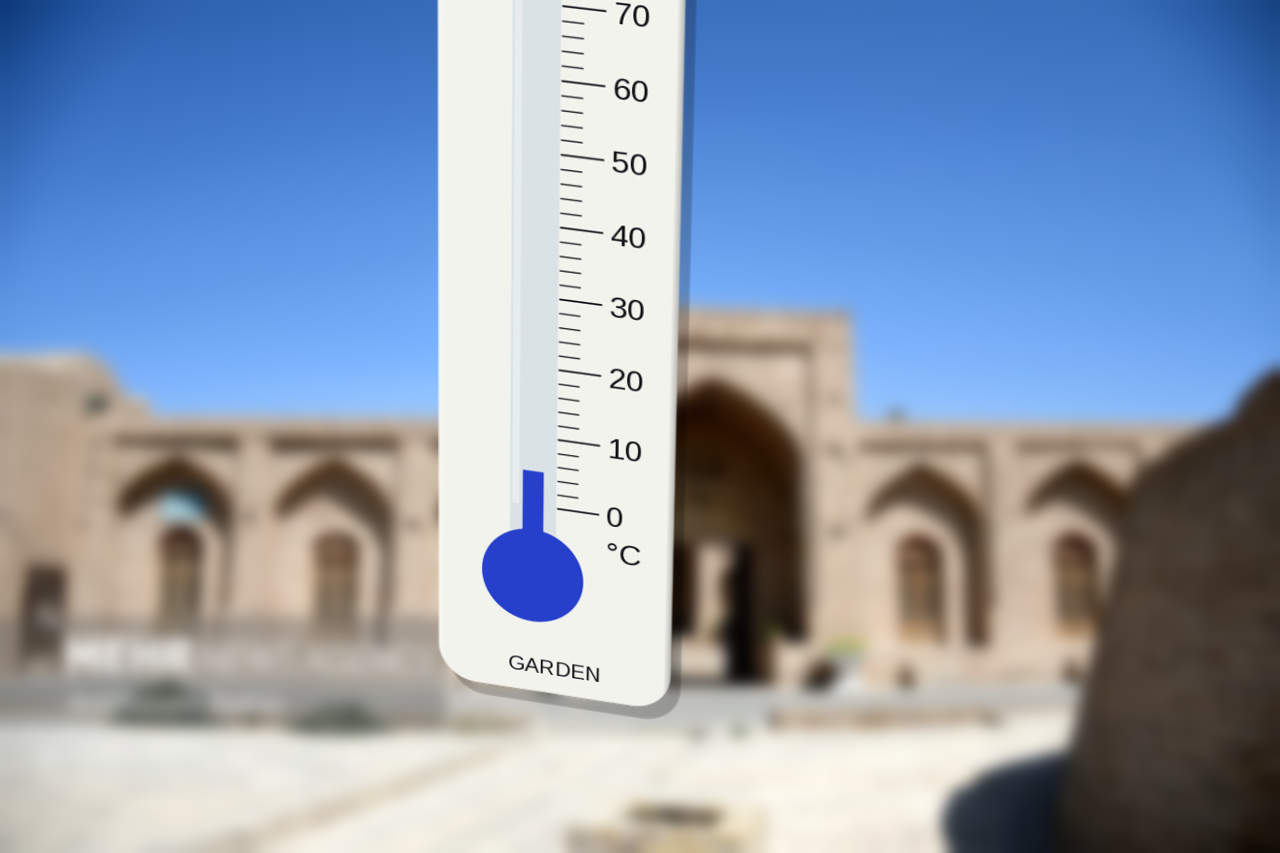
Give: 5 °C
